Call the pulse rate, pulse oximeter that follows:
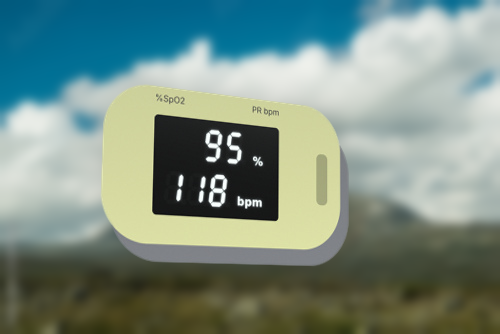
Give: 118 bpm
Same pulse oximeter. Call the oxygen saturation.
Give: 95 %
